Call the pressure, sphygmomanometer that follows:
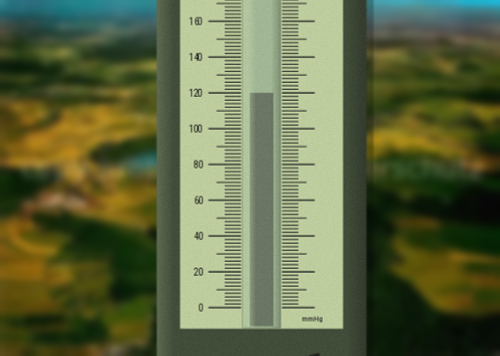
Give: 120 mmHg
